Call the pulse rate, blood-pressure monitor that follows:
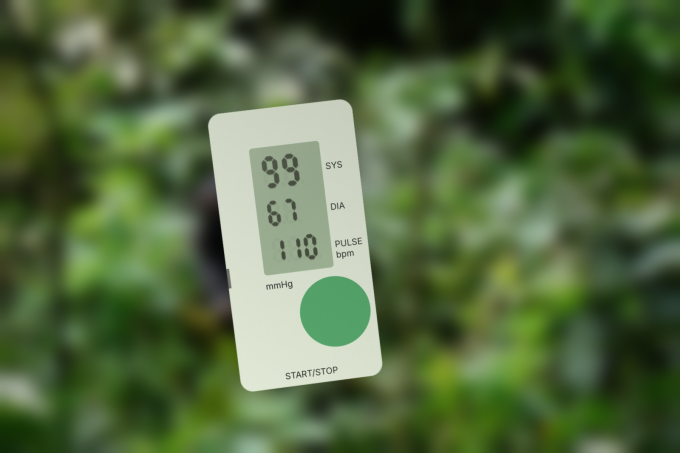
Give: 110 bpm
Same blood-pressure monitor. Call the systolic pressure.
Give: 99 mmHg
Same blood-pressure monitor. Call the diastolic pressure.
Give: 67 mmHg
